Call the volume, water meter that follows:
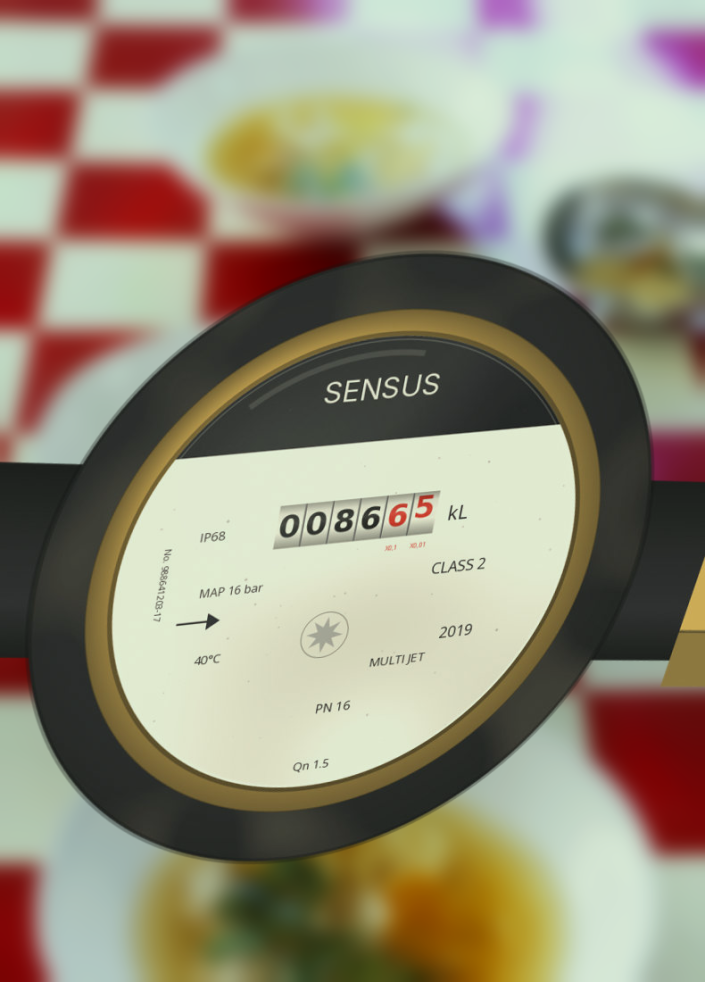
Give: 86.65 kL
